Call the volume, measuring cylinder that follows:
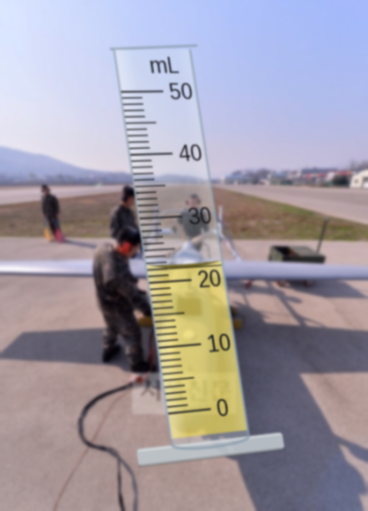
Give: 22 mL
